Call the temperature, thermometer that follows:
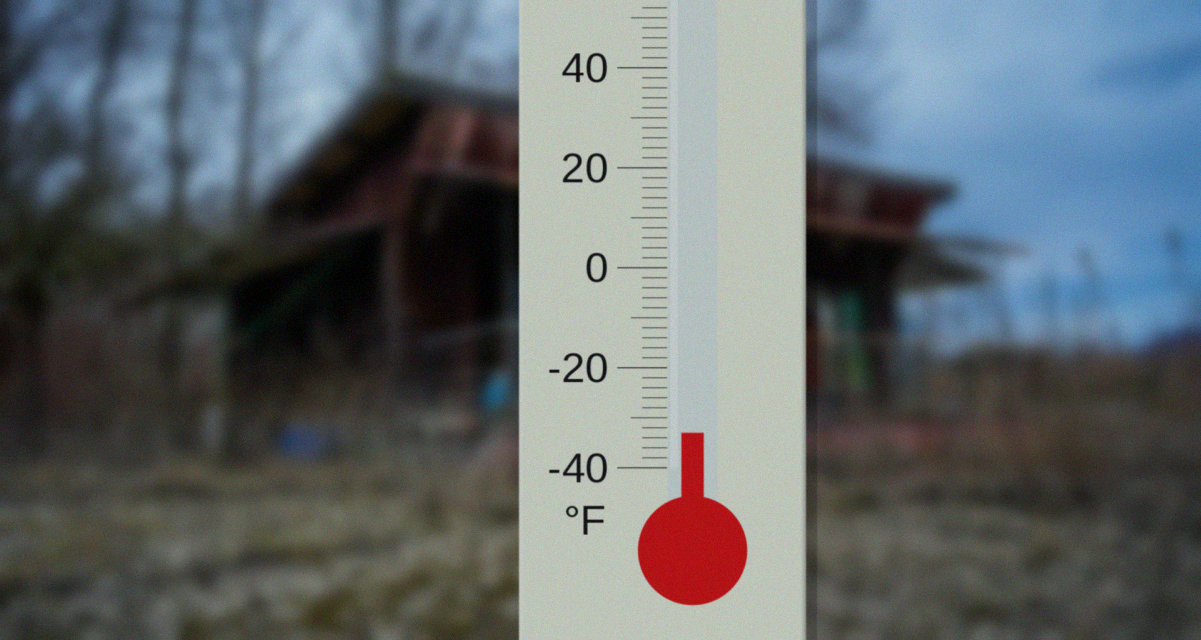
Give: -33 °F
